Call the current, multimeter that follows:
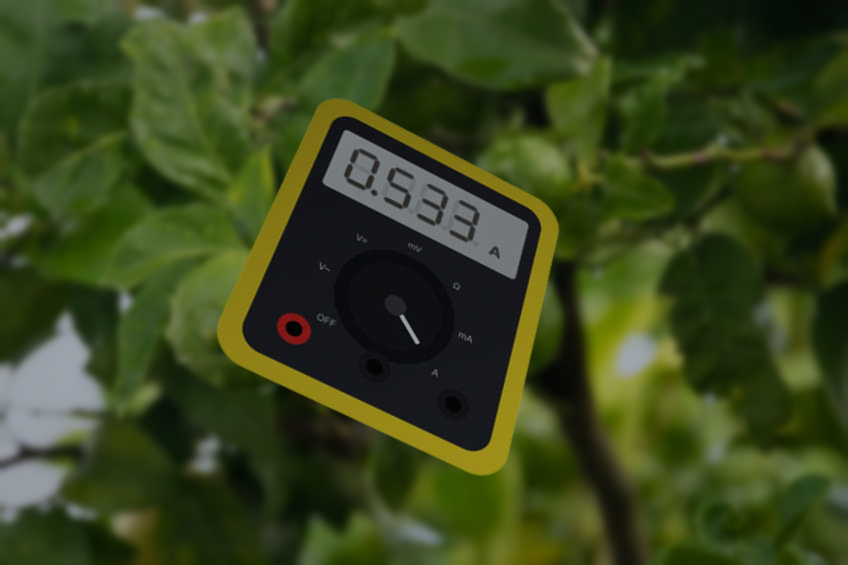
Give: 0.533 A
